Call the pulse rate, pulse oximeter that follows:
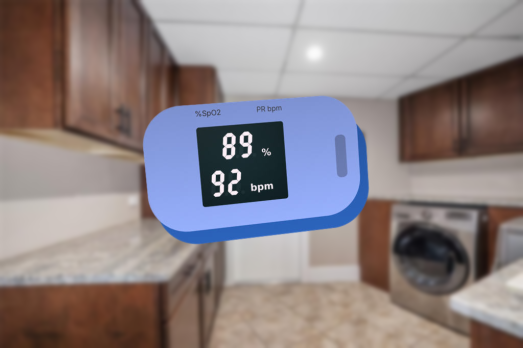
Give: 92 bpm
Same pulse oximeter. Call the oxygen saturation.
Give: 89 %
